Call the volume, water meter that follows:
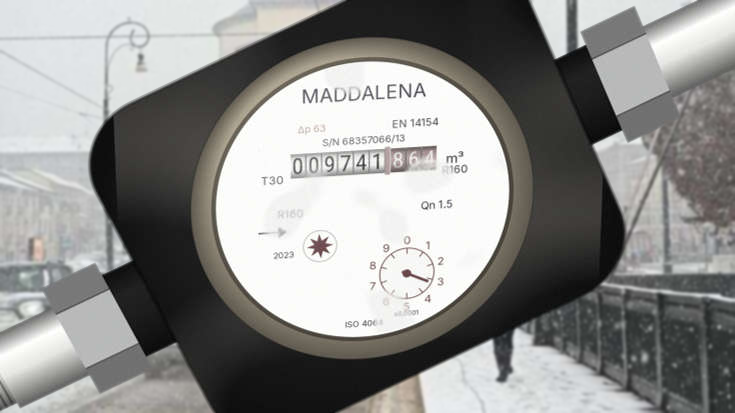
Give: 9741.8643 m³
